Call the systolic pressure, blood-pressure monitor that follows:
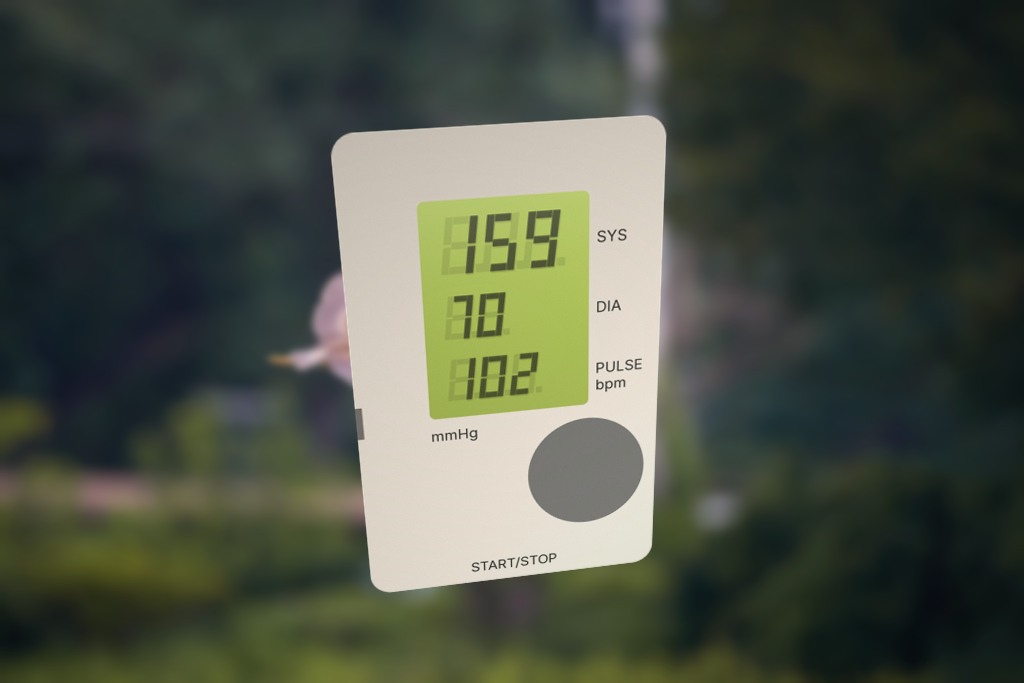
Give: 159 mmHg
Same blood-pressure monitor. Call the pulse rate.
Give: 102 bpm
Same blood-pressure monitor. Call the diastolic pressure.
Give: 70 mmHg
